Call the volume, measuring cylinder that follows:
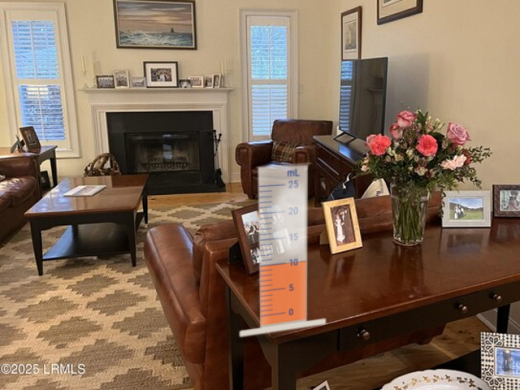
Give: 10 mL
